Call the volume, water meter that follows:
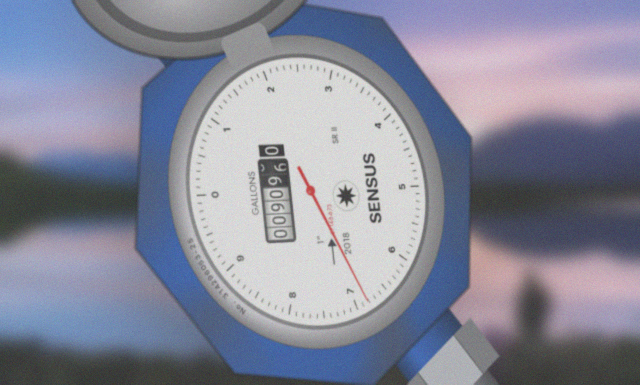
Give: 90956.8 gal
